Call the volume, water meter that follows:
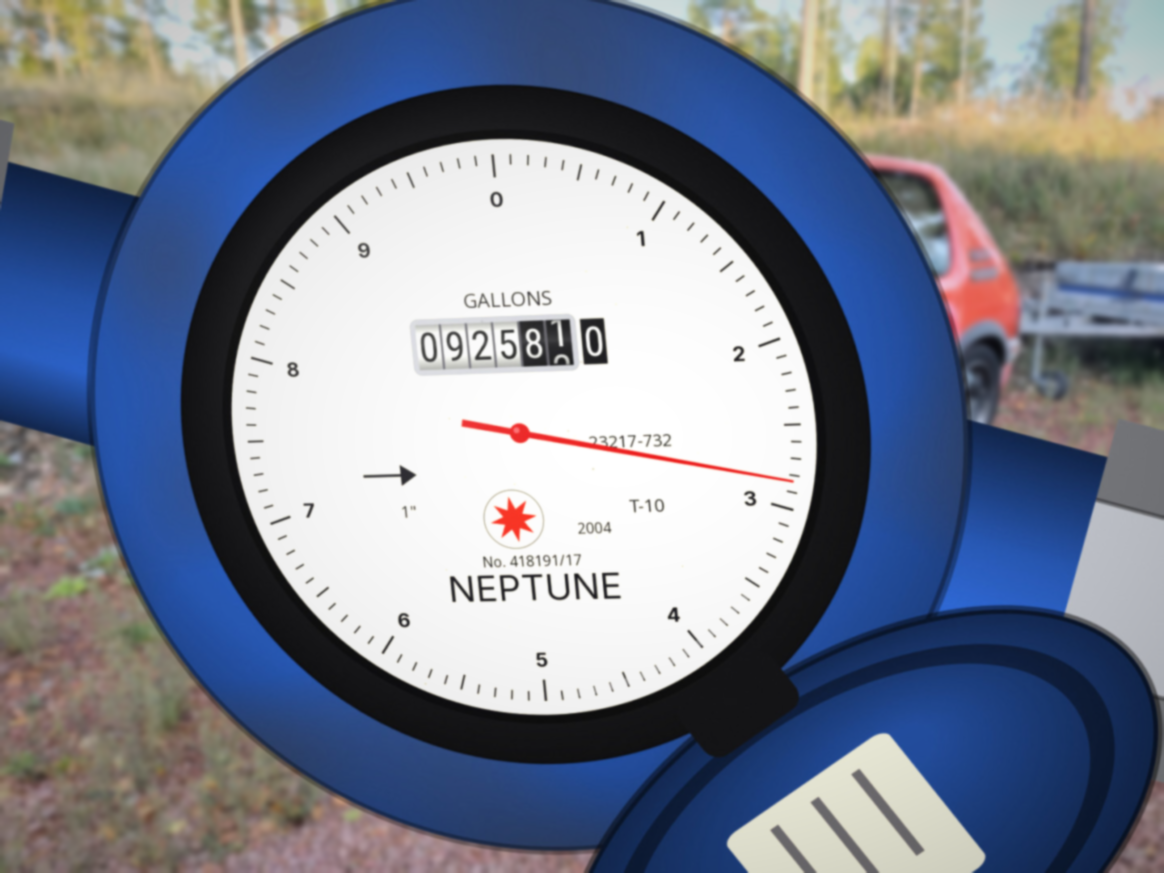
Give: 925812.8 gal
